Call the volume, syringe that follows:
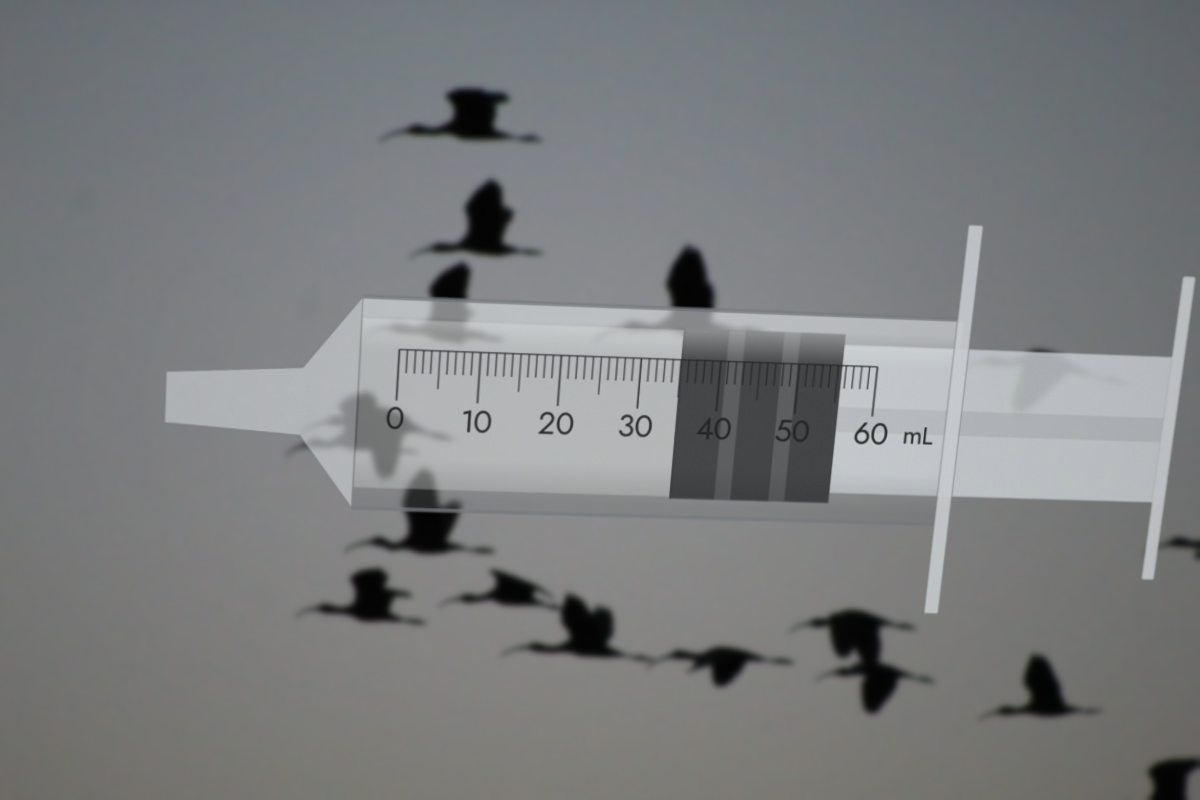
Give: 35 mL
